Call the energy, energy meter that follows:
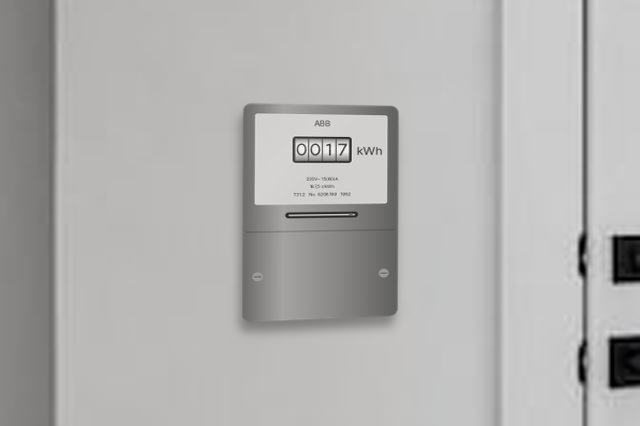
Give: 17 kWh
